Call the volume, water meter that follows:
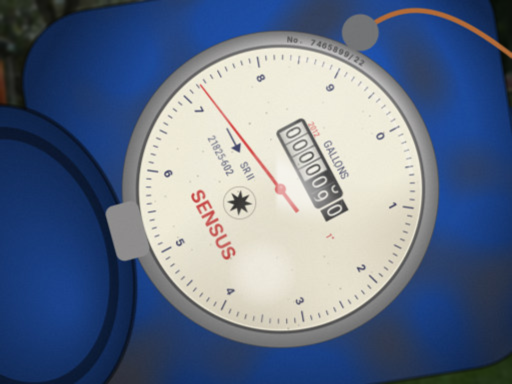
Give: 87.2 gal
